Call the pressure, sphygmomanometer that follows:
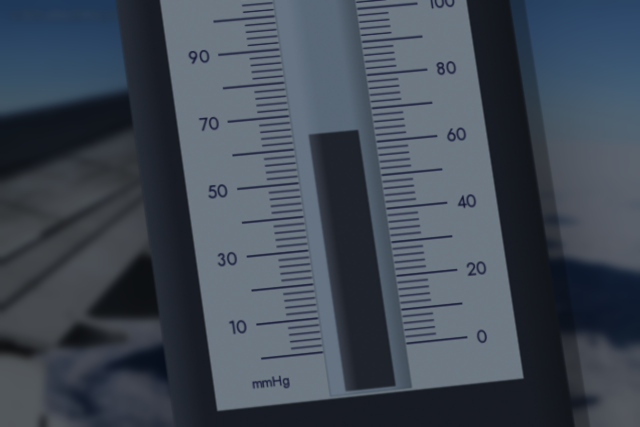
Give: 64 mmHg
